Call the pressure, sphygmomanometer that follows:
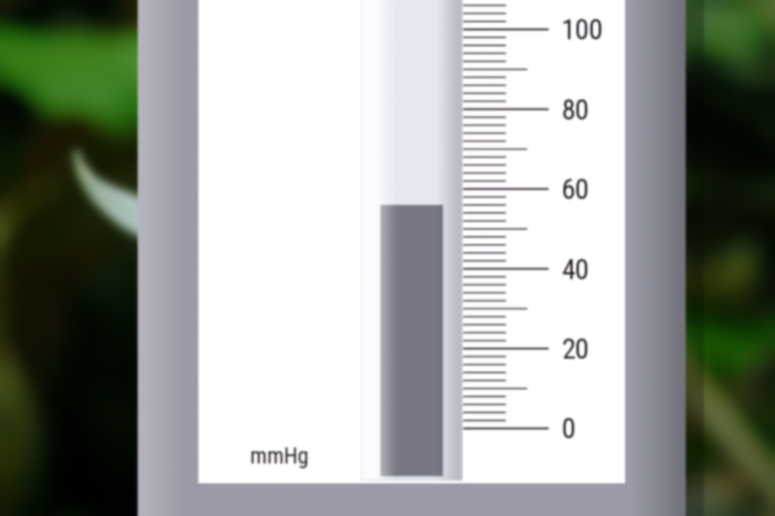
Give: 56 mmHg
